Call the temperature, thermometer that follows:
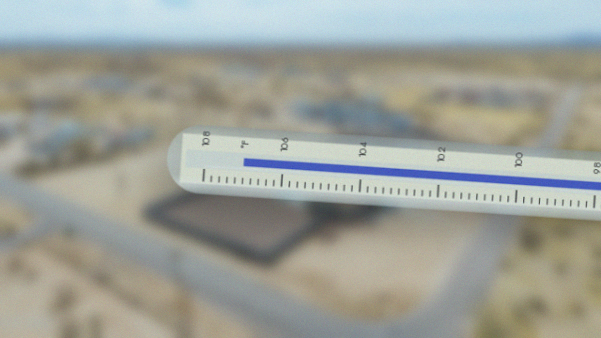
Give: 107 °F
